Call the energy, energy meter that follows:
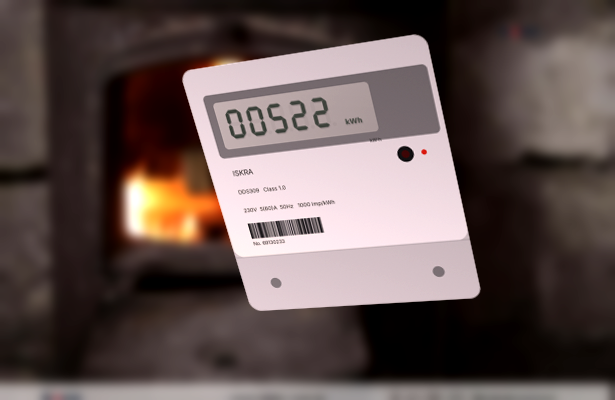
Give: 522 kWh
